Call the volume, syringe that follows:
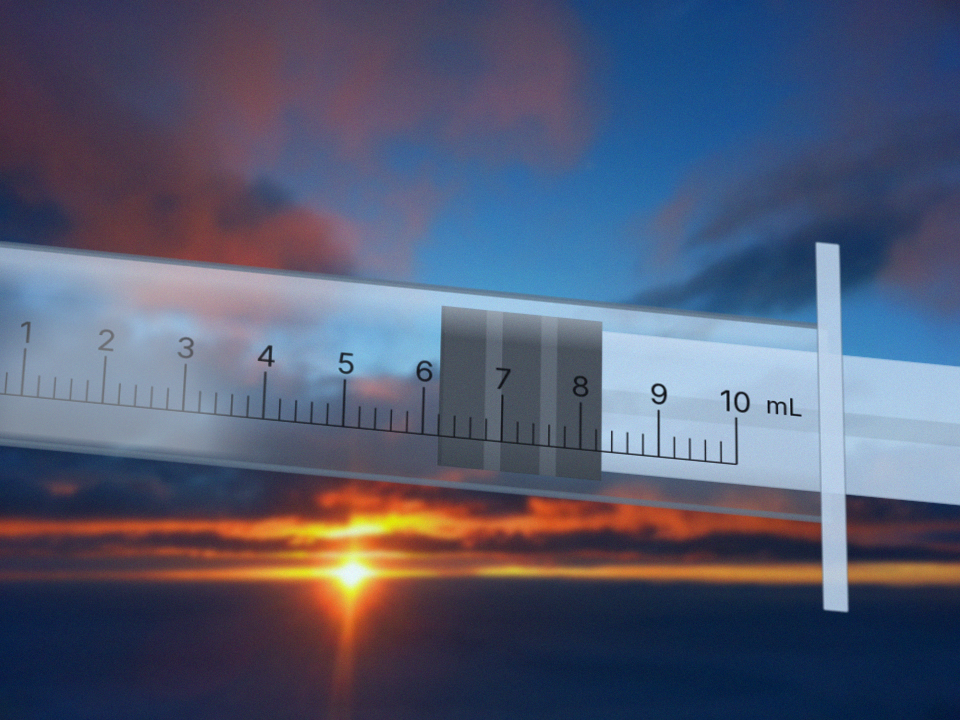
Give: 6.2 mL
